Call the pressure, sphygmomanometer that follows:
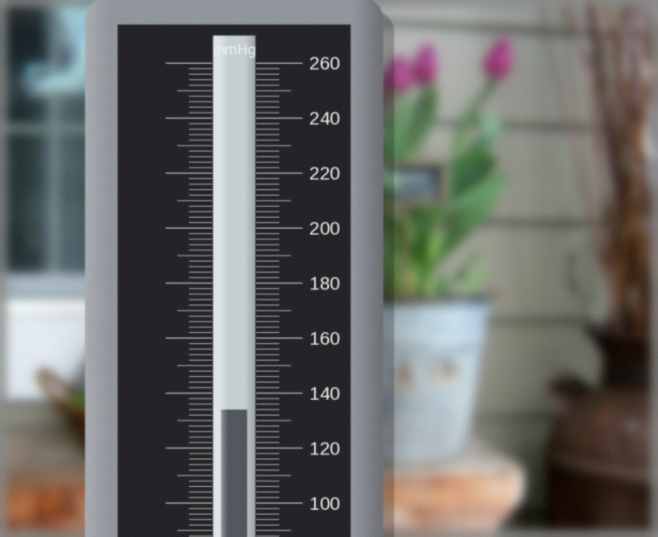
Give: 134 mmHg
